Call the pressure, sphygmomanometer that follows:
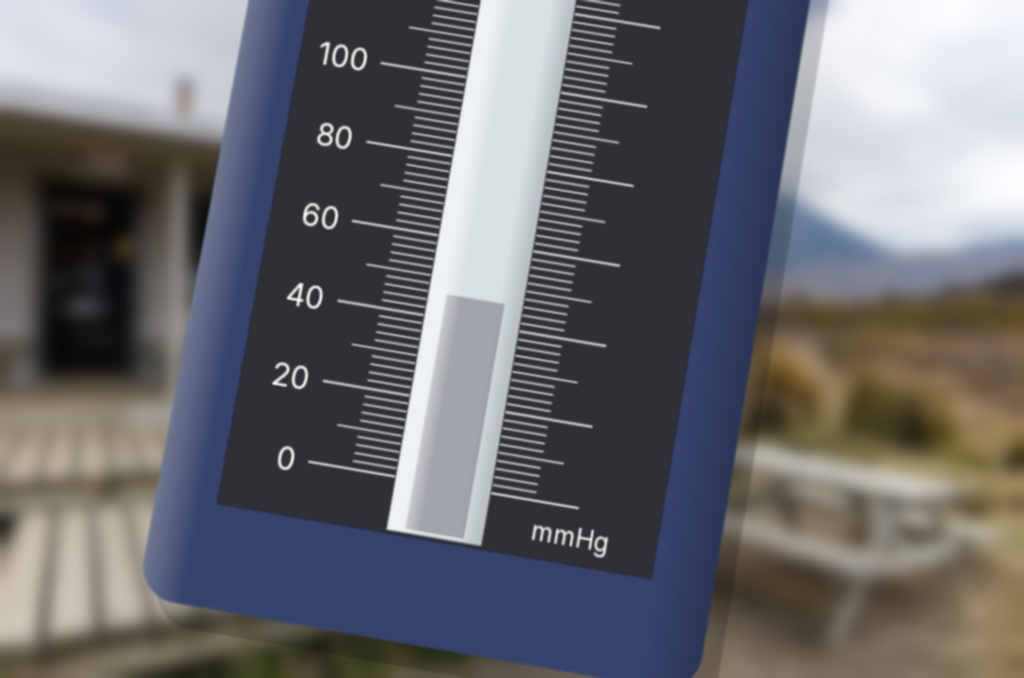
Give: 46 mmHg
